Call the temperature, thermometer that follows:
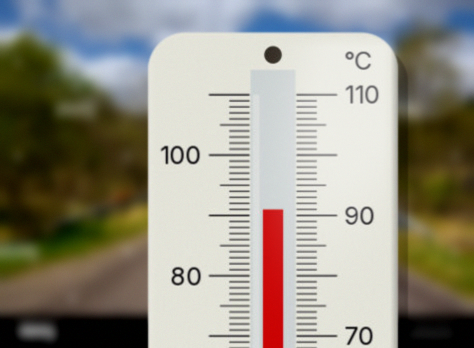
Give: 91 °C
